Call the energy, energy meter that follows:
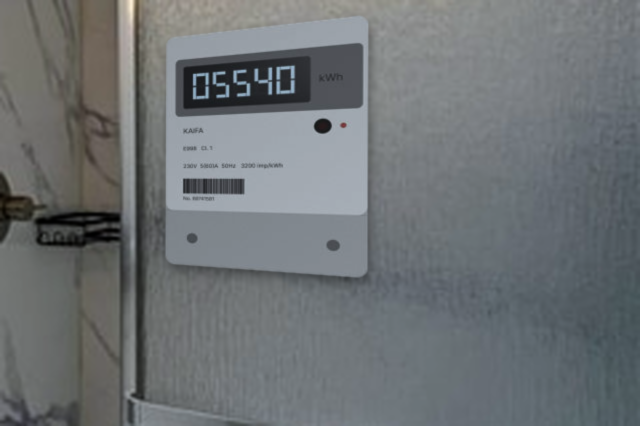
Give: 5540 kWh
